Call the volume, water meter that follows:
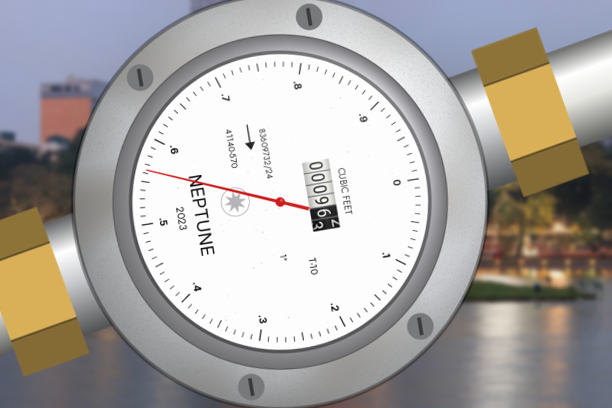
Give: 962.56 ft³
